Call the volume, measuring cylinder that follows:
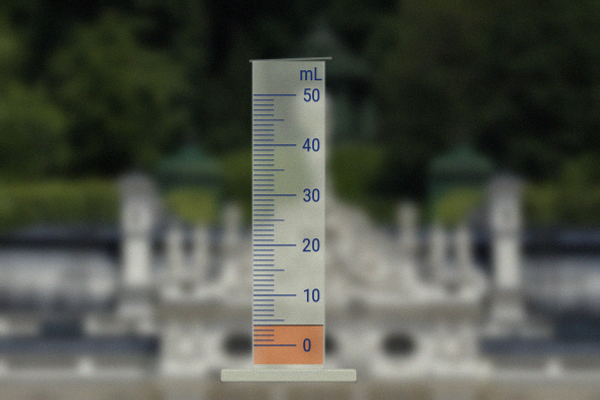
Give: 4 mL
